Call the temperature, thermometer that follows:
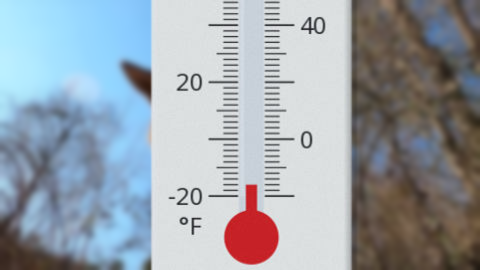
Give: -16 °F
